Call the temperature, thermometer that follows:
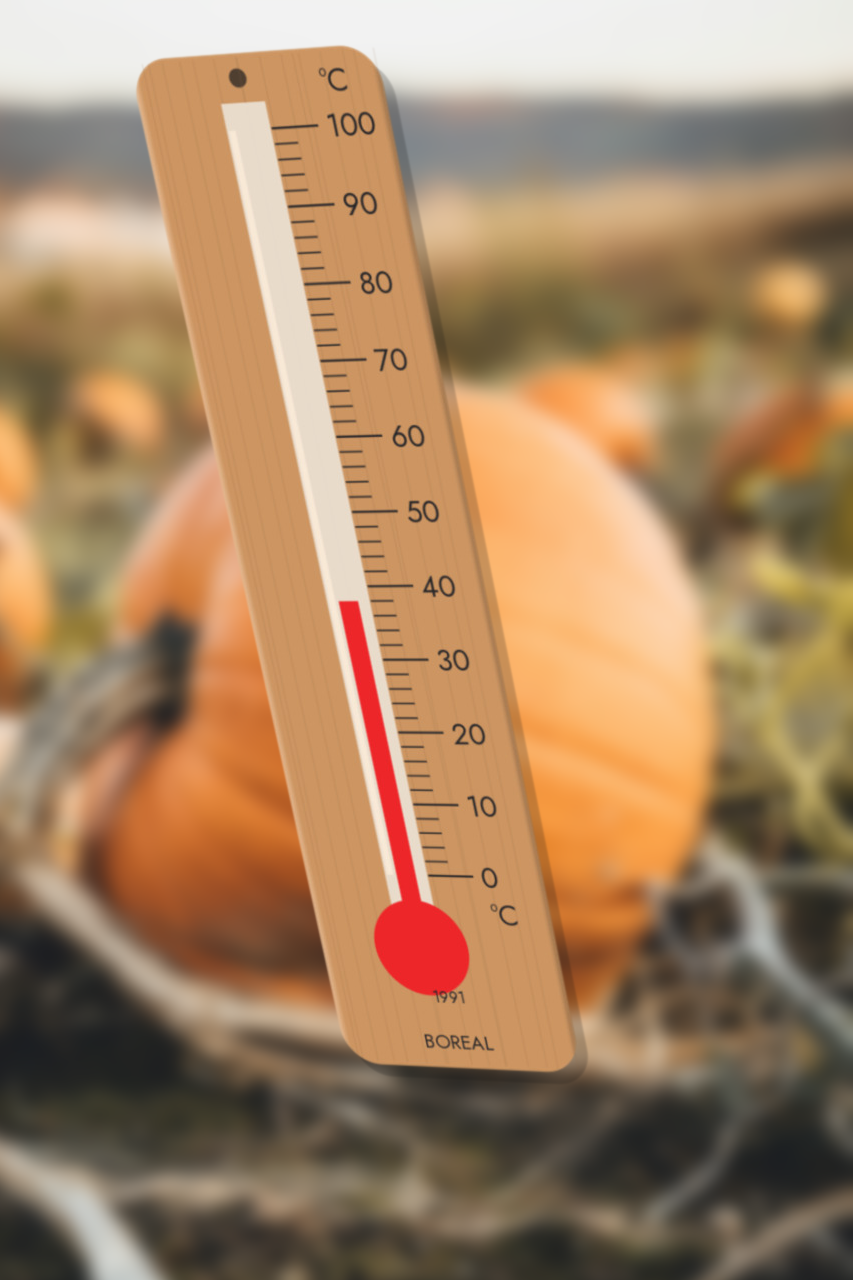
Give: 38 °C
